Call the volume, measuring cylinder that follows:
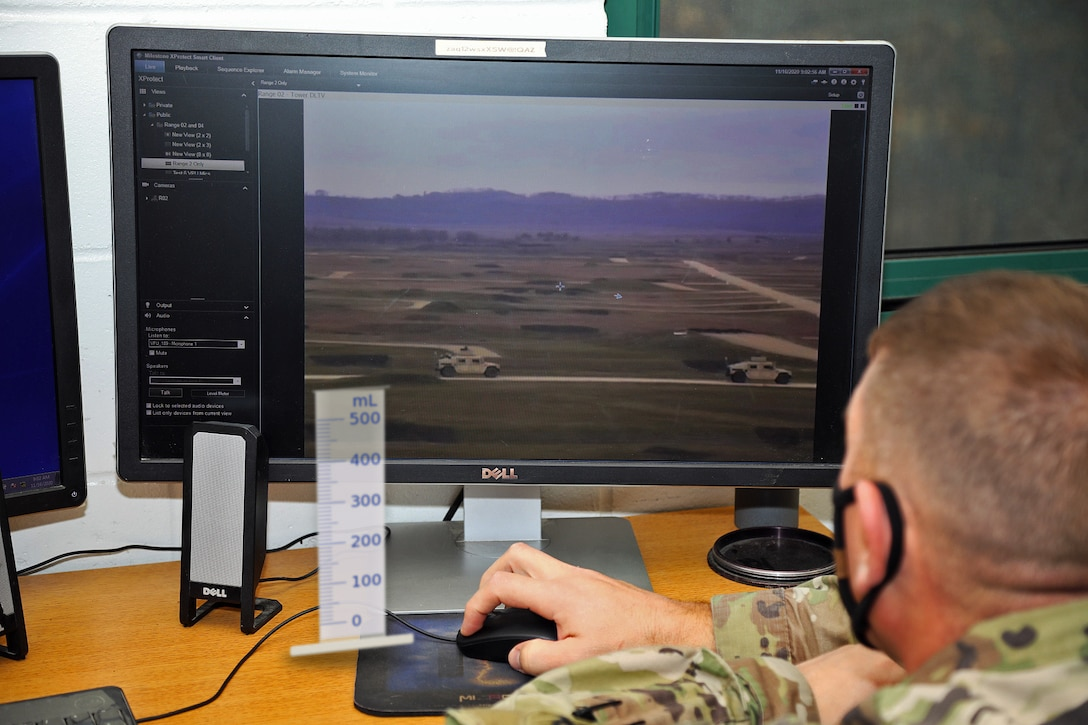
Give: 400 mL
